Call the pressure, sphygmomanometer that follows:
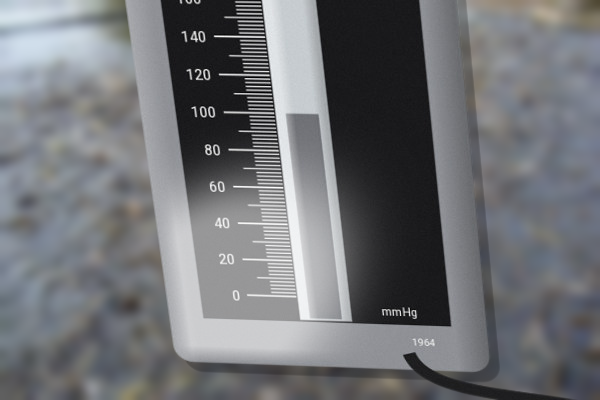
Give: 100 mmHg
